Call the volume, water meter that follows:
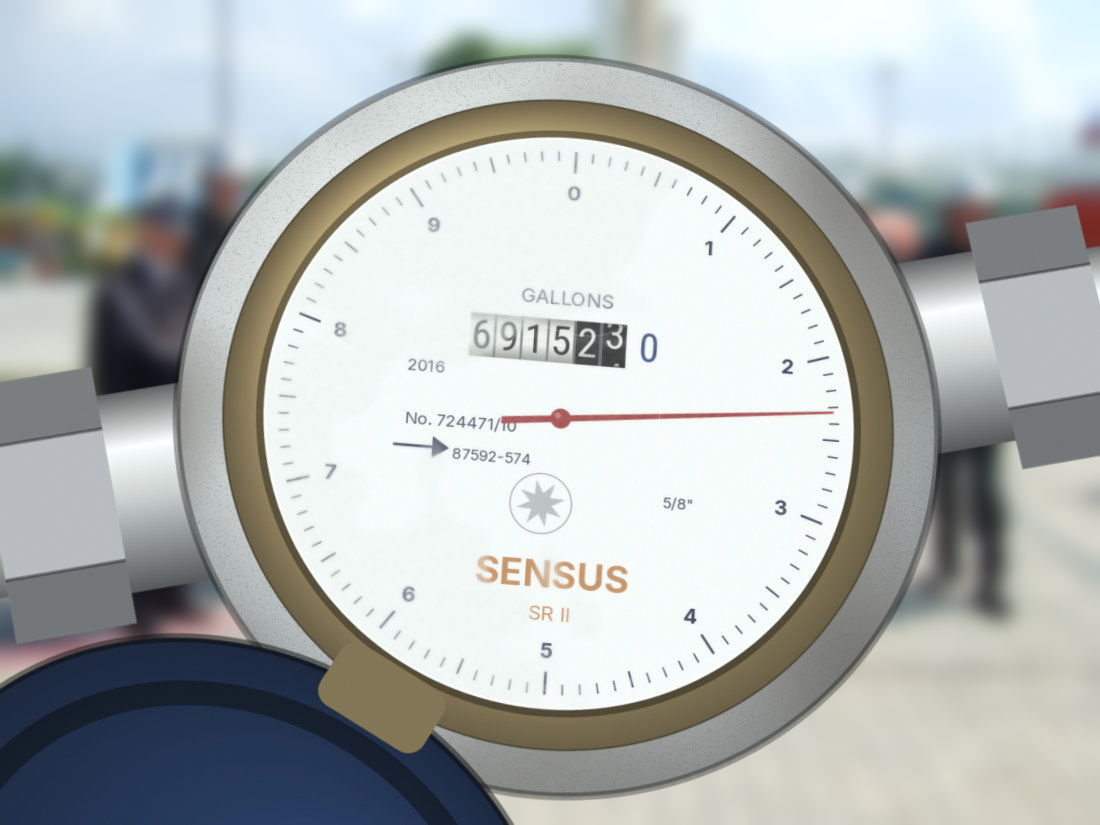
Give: 6915232.3 gal
